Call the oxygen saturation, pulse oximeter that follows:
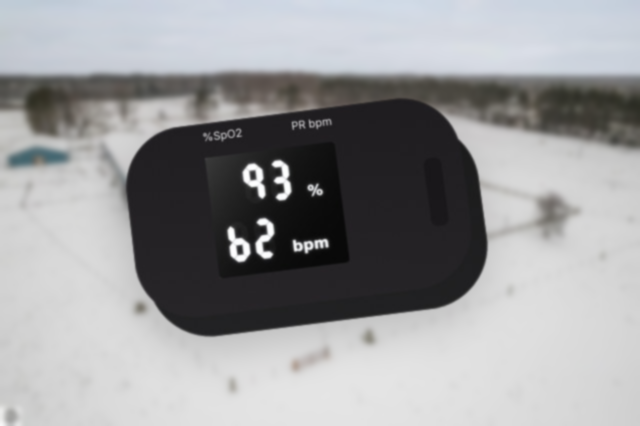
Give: 93 %
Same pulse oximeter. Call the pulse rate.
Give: 62 bpm
